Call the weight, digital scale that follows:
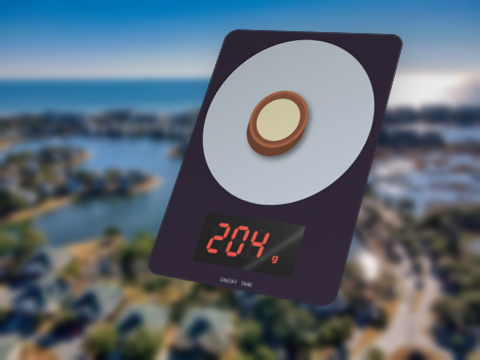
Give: 204 g
